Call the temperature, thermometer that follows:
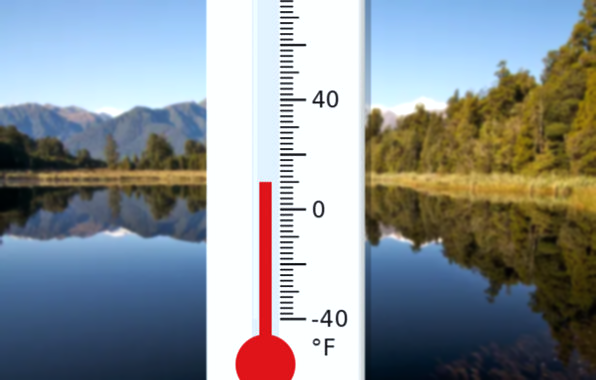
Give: 10 °F
